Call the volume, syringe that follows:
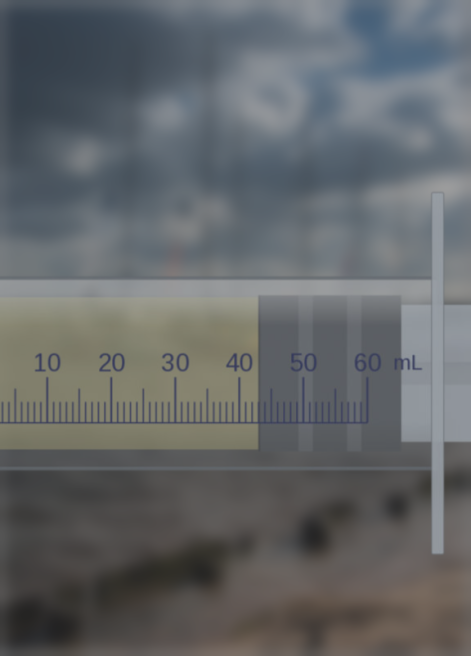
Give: 43 mL
